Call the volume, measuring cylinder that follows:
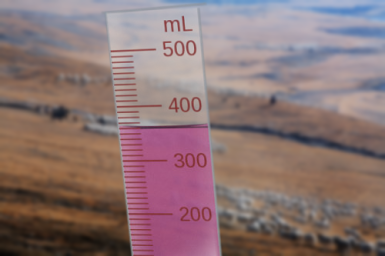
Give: 360 mL
